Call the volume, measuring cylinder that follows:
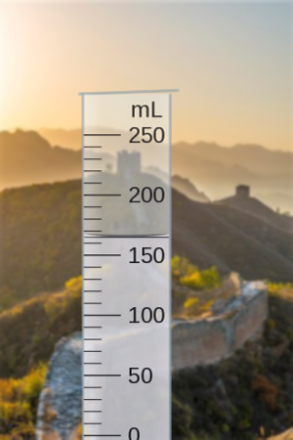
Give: 165 mL
